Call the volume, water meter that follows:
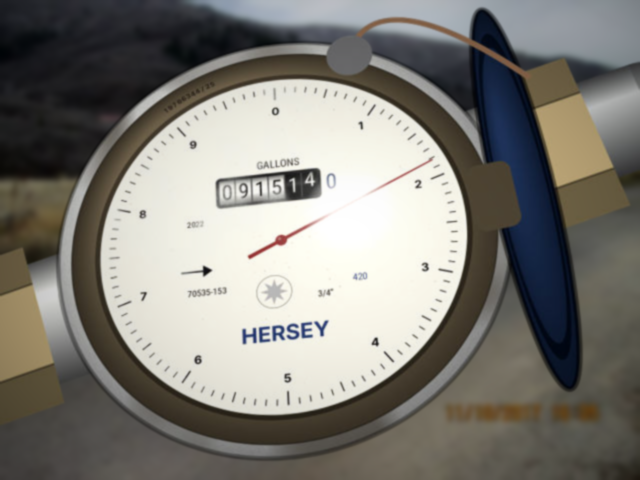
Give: 915141.8 gal
